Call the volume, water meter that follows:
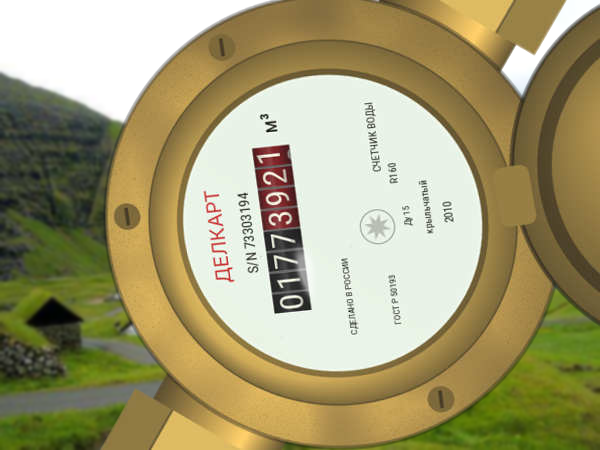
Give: 177.3921 m³
